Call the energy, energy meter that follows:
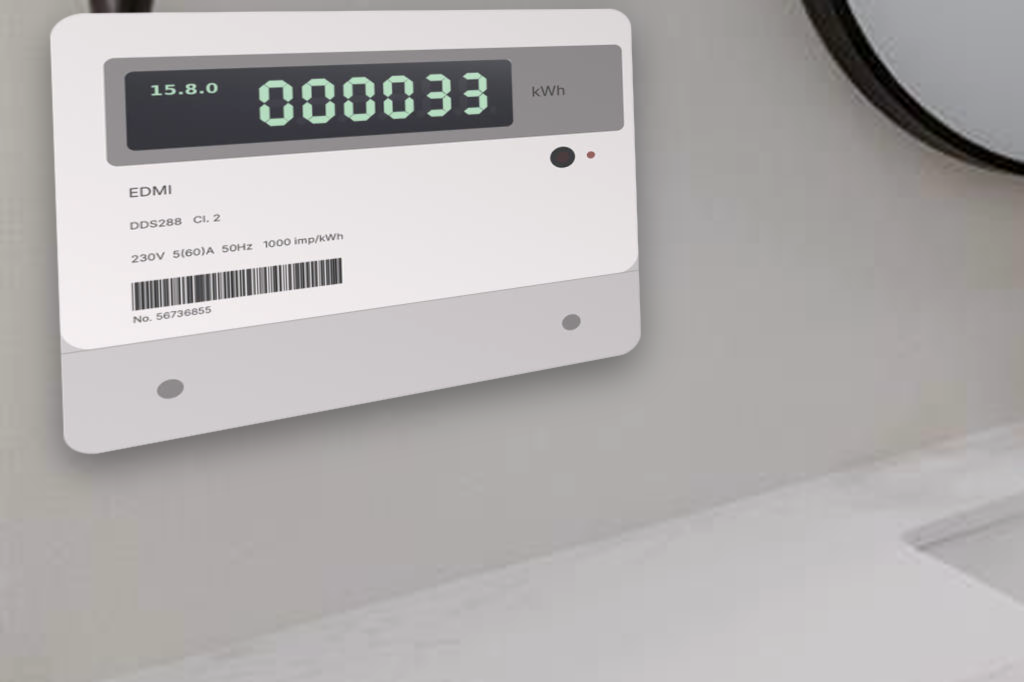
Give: 33 kWh
